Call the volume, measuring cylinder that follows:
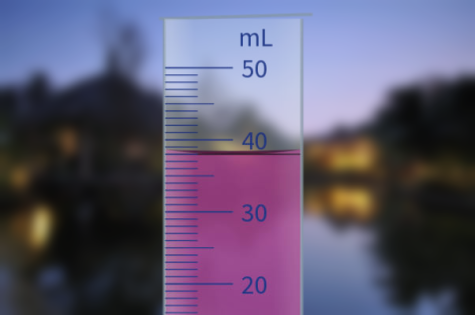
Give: 38 mL
